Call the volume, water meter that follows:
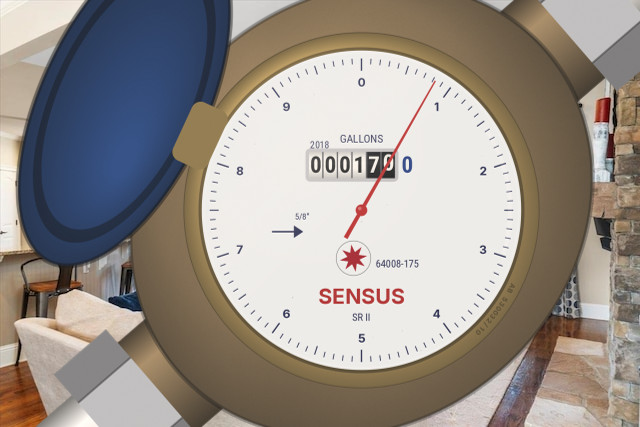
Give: 1700.8 gal
